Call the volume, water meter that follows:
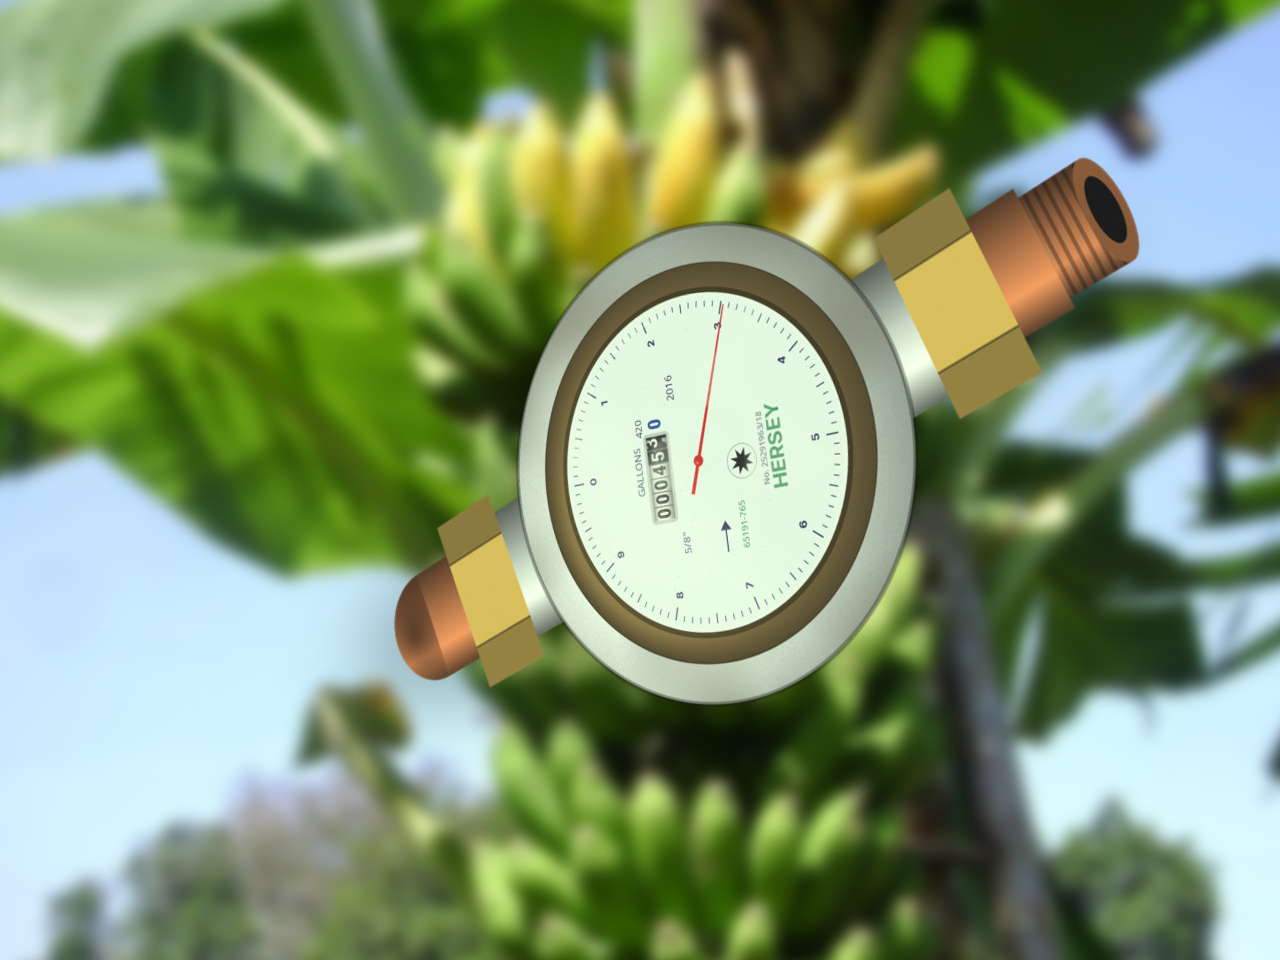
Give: 4533.0 gal
